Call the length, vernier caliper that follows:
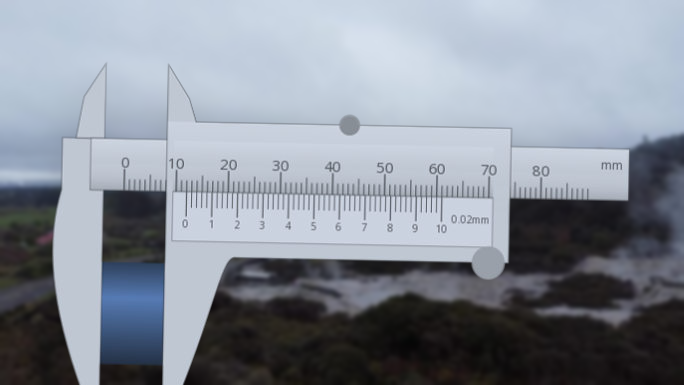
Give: 12.0 mm
